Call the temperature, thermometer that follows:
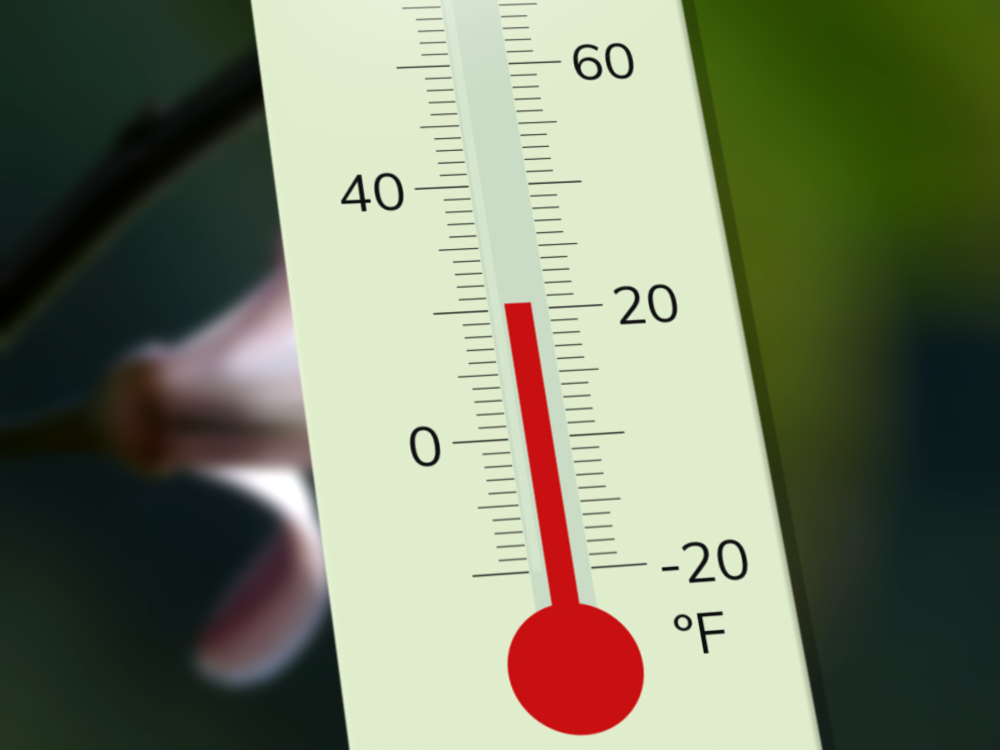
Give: 21 °F
